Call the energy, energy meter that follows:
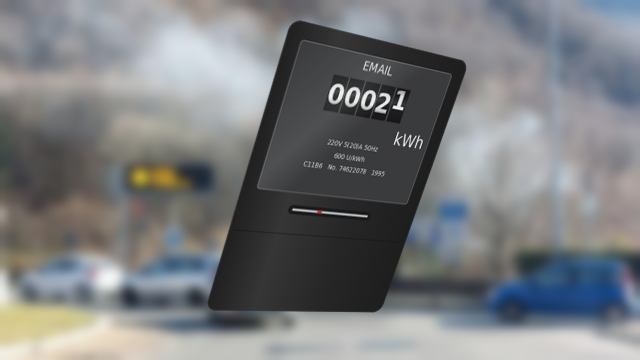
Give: 21 kWh
